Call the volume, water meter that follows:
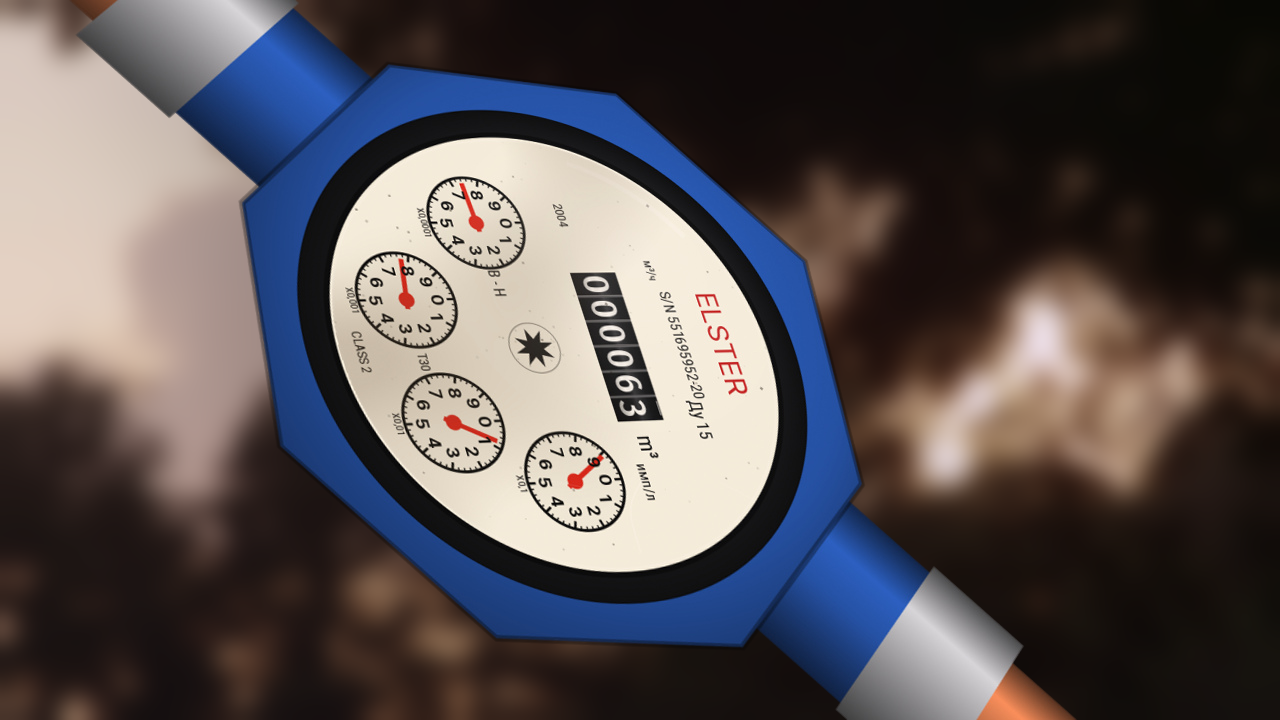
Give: 62.9077 m³
